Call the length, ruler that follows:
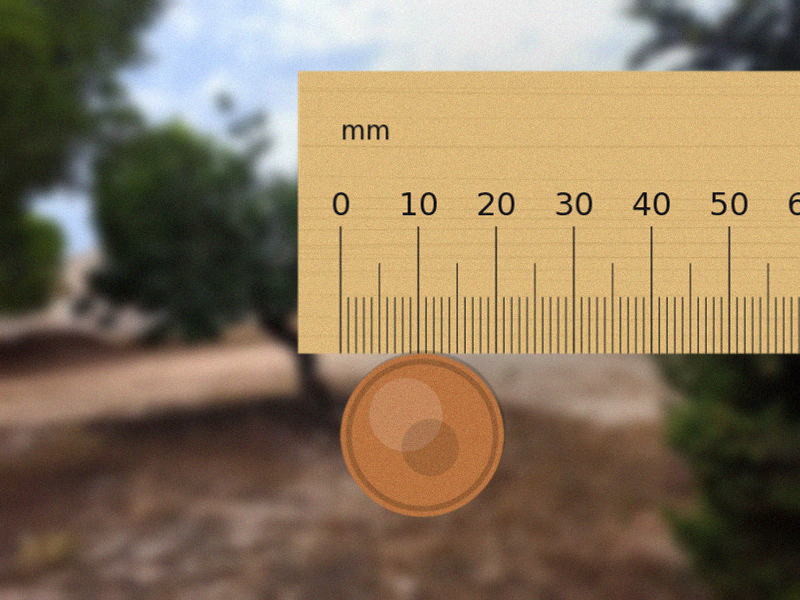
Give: 21 mm
